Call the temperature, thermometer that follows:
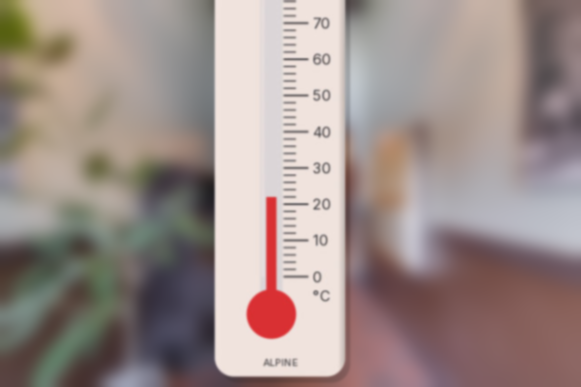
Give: 22 °C
